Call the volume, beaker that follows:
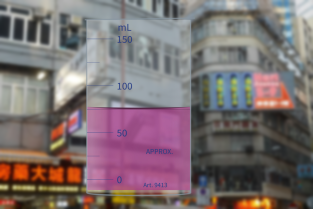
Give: 75 mL
